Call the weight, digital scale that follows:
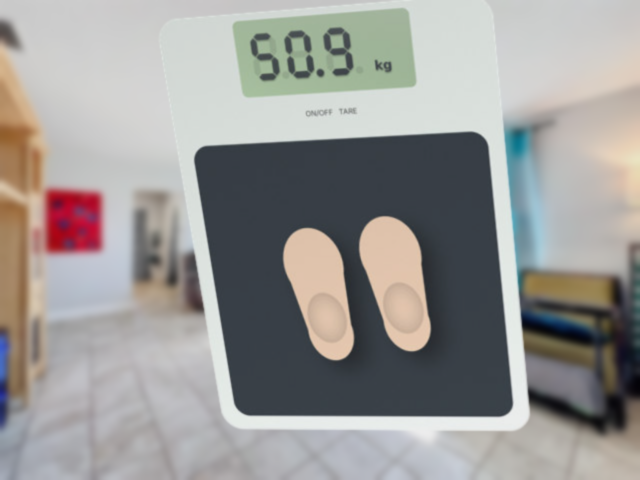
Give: 50.9 kg
